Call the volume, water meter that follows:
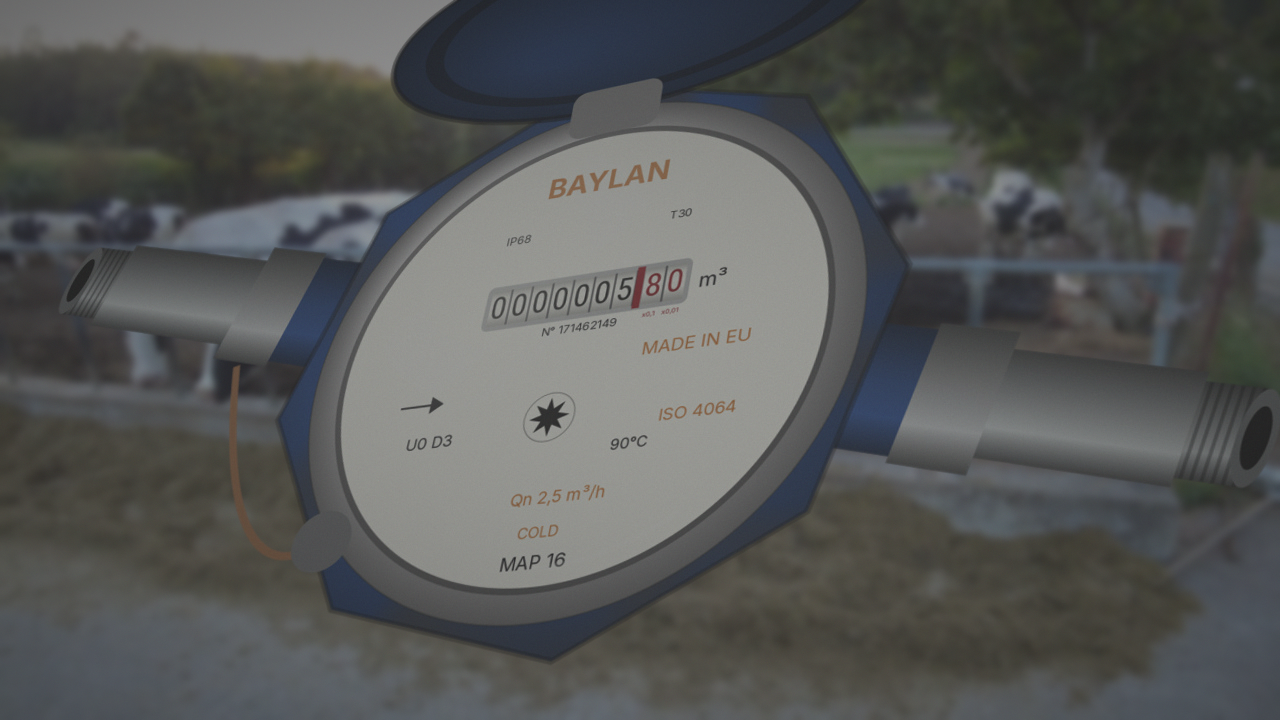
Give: 5.80 m³
